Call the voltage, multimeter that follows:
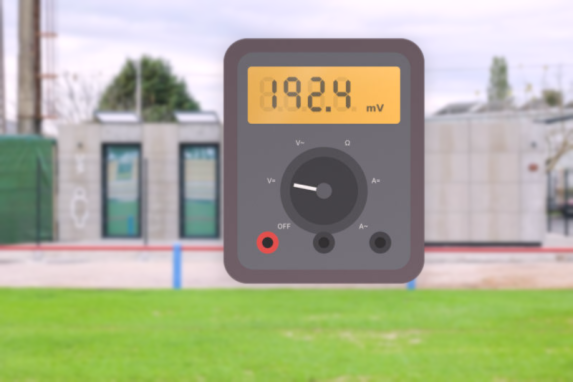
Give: 192.4 mV
